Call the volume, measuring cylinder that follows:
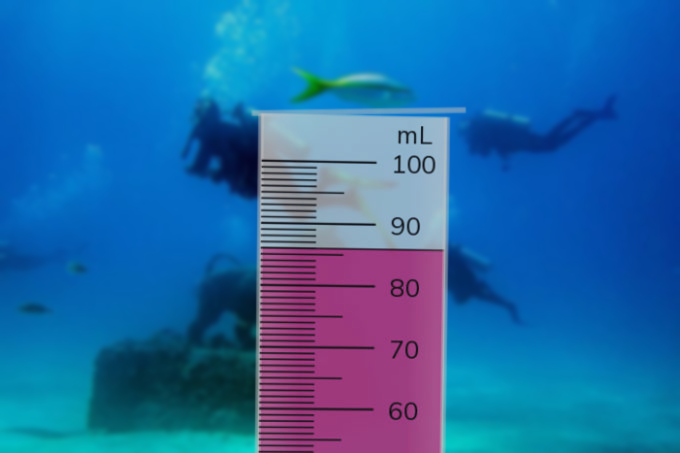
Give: 86 mL
